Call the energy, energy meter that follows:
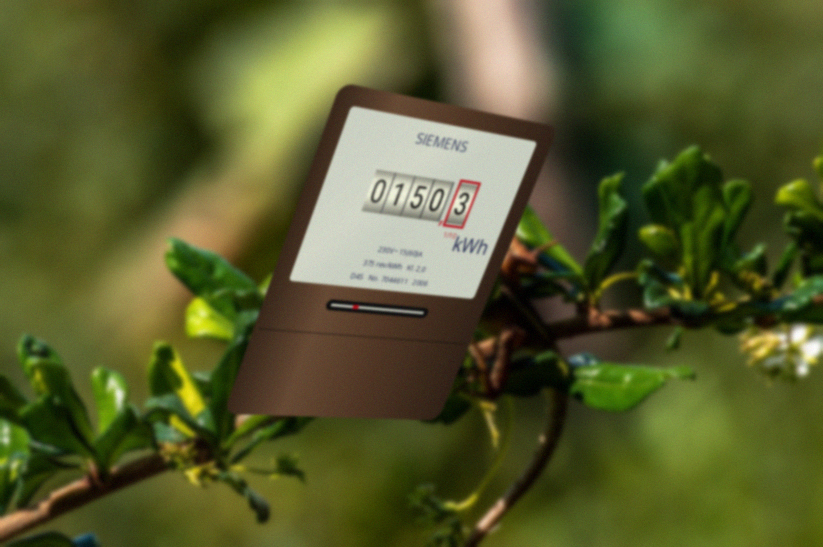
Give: 150.3 kWh
